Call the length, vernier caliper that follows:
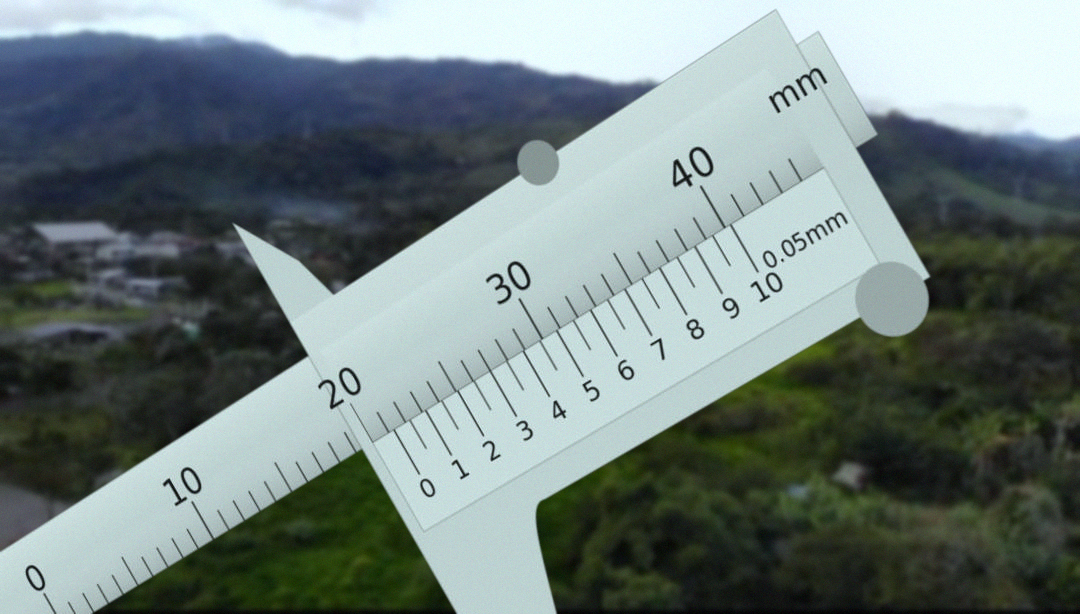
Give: 21.3 mm
